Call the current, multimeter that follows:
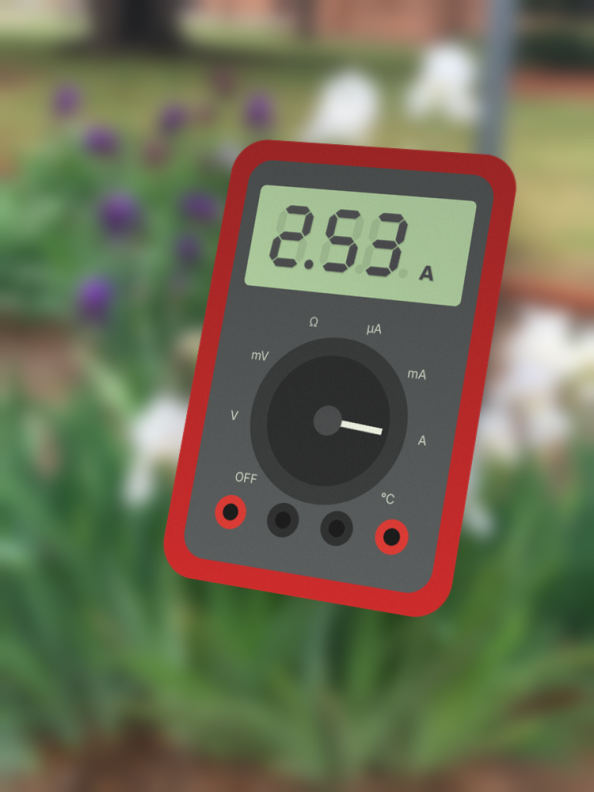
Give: 2.53 A
